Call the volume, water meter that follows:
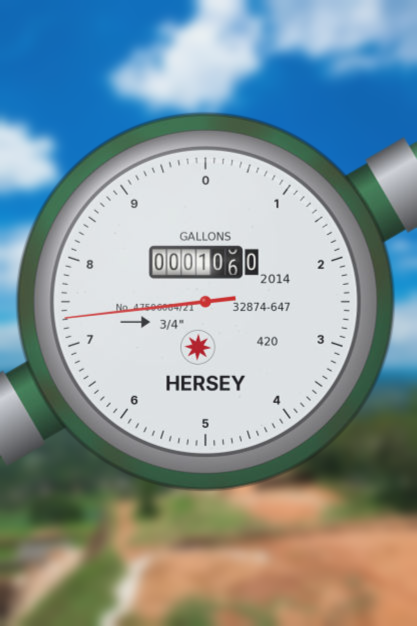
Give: 1057.3 gal
